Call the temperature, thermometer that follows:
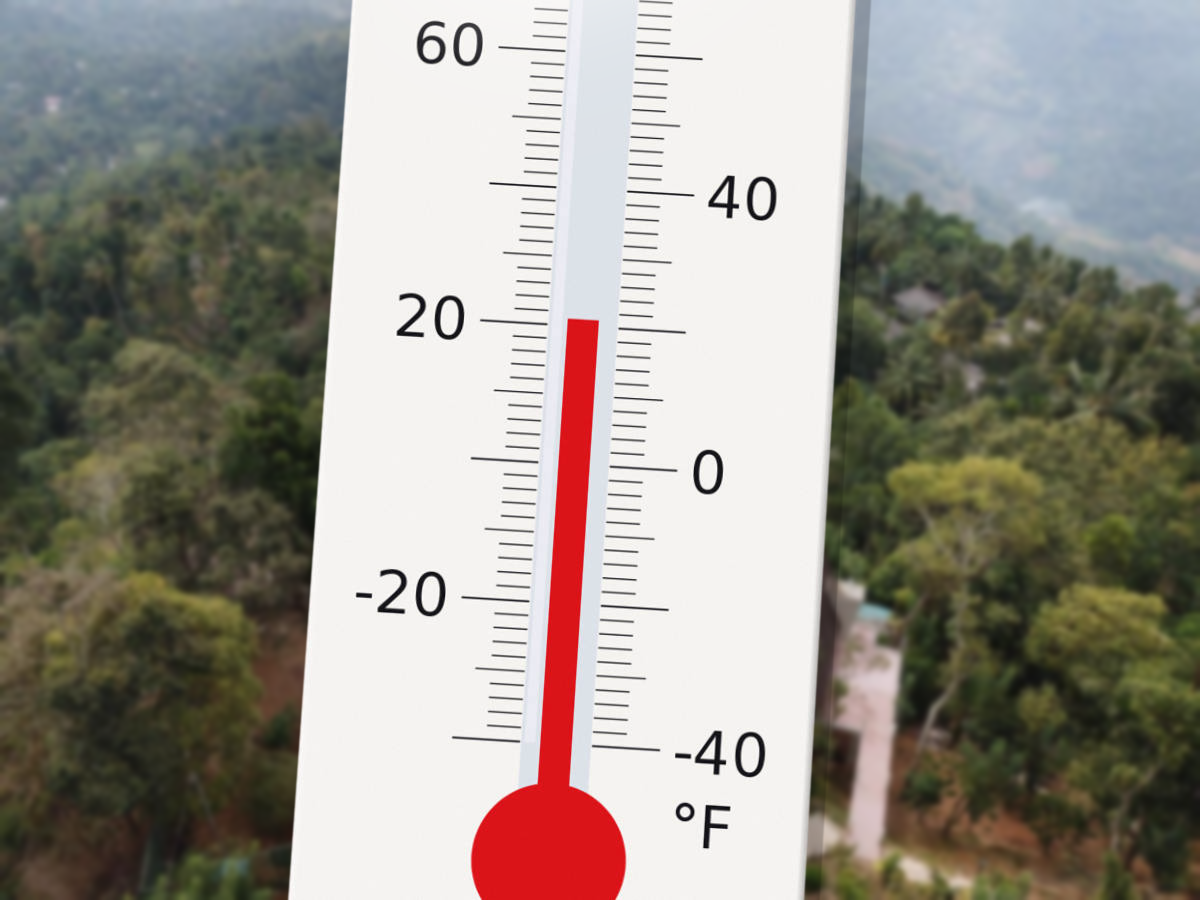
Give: 21 °F
